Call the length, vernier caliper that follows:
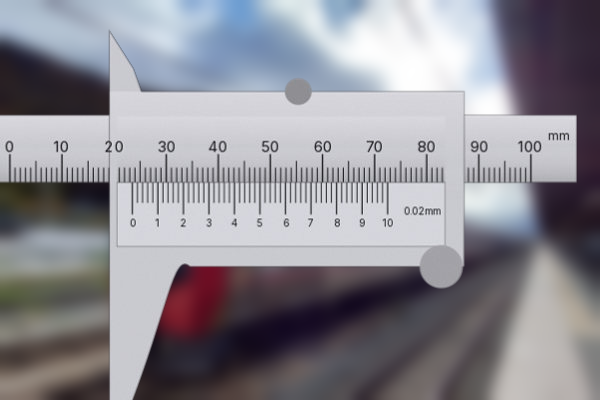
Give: 23.5 mm
